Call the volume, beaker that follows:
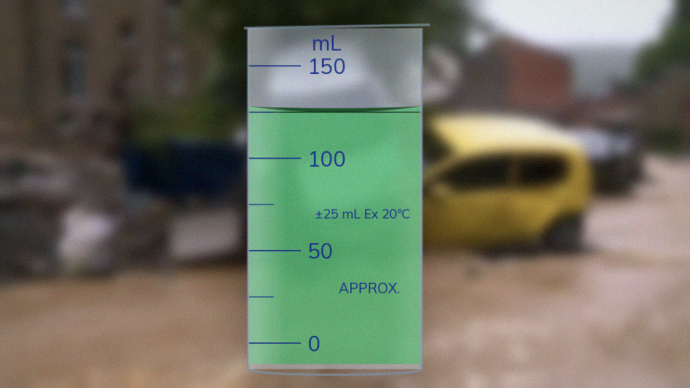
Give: 125 mL
